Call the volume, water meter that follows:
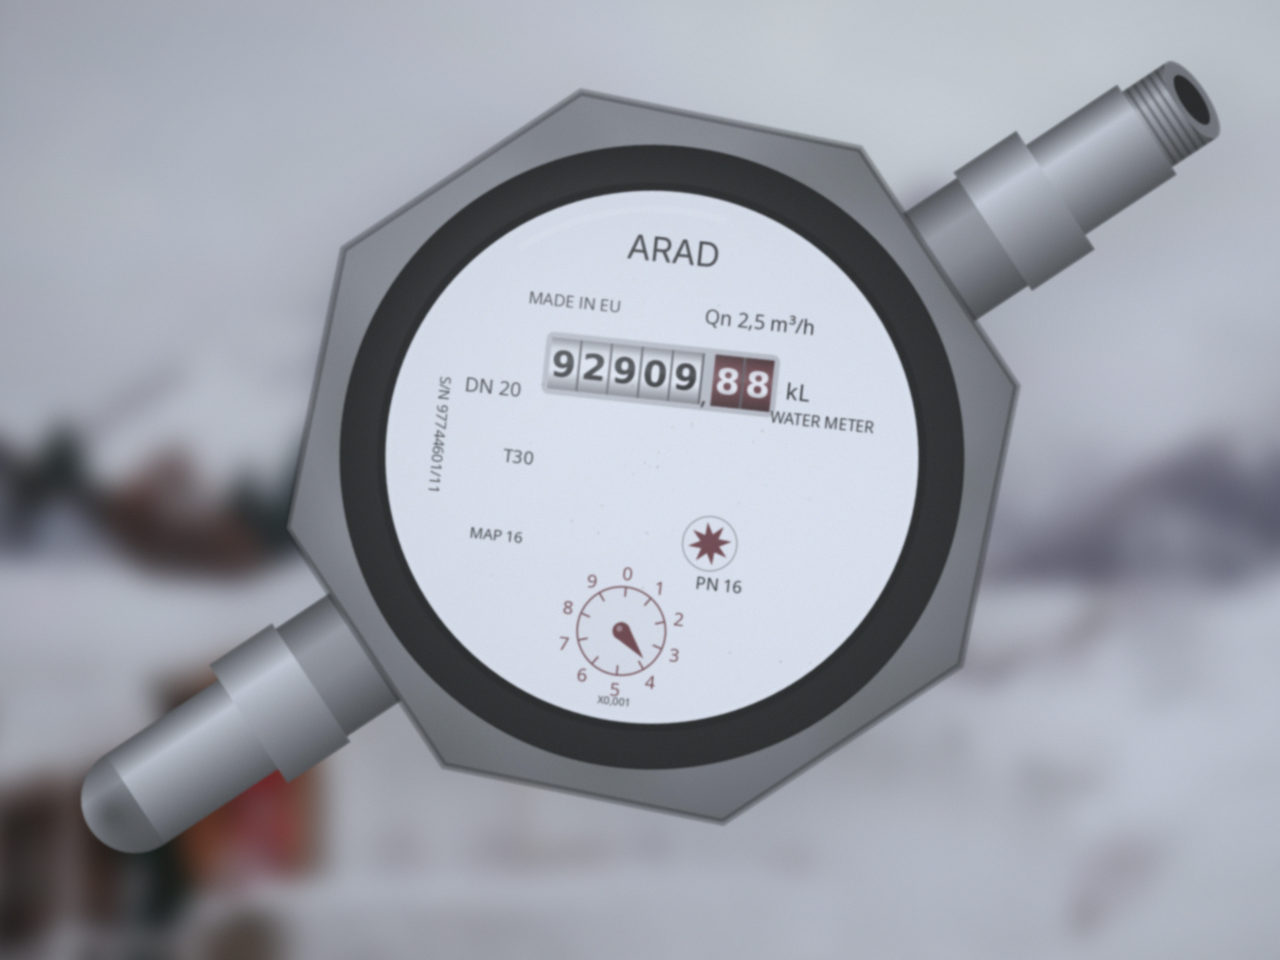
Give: 92909.883 kL
